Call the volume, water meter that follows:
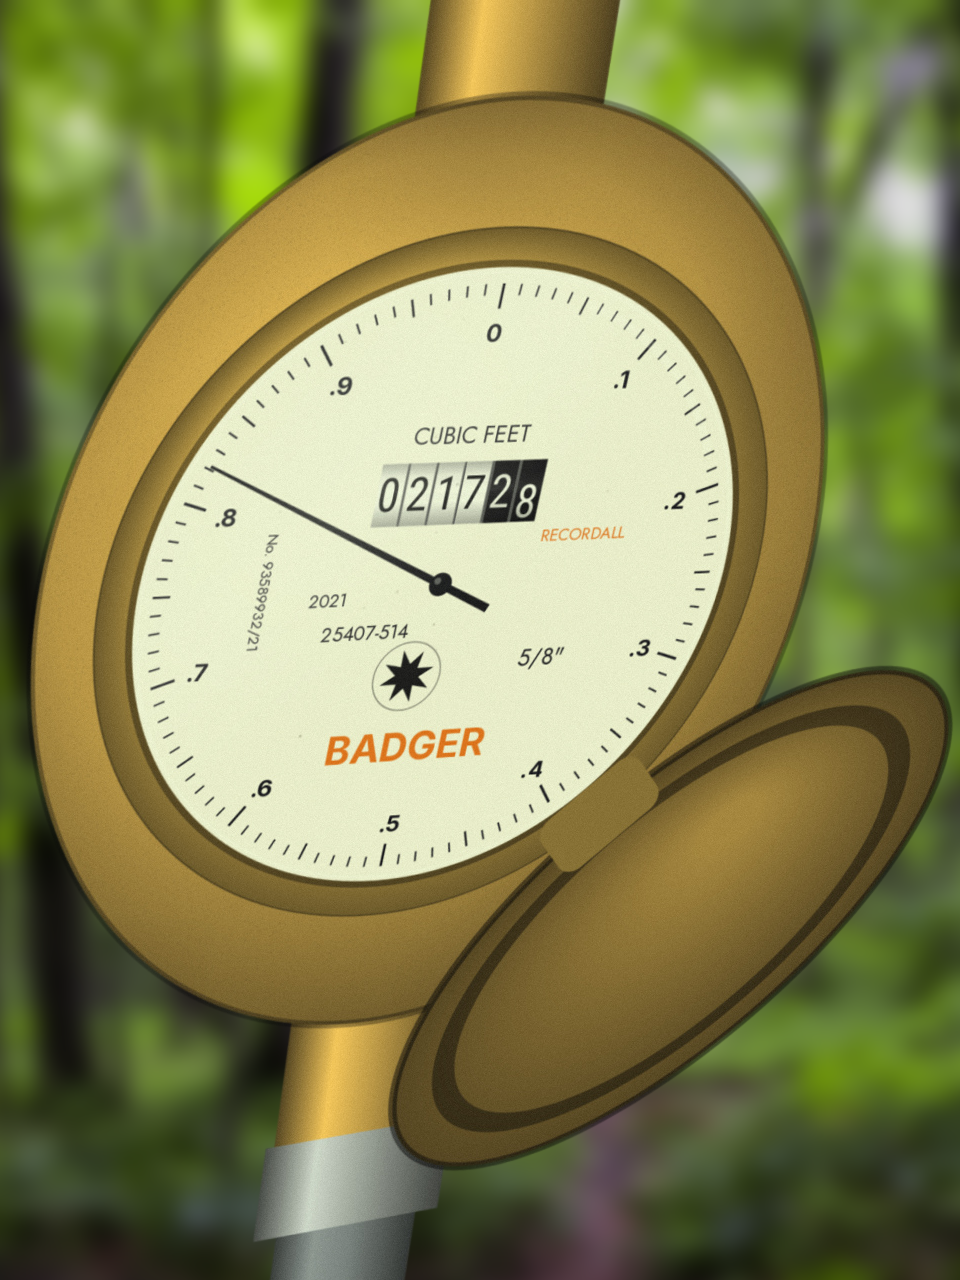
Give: 21727.82 ft³
